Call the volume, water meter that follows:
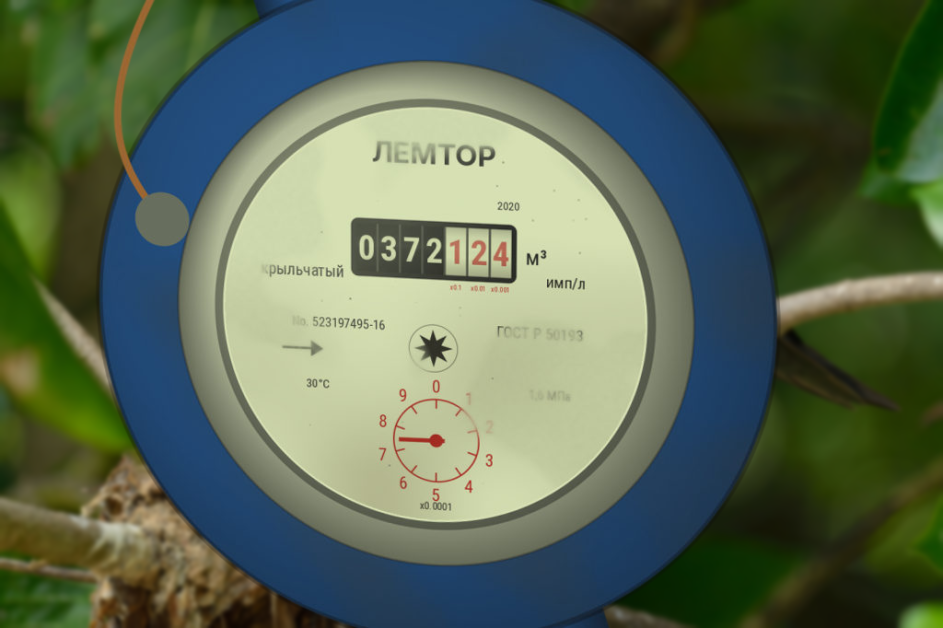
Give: 372.1247 m³
